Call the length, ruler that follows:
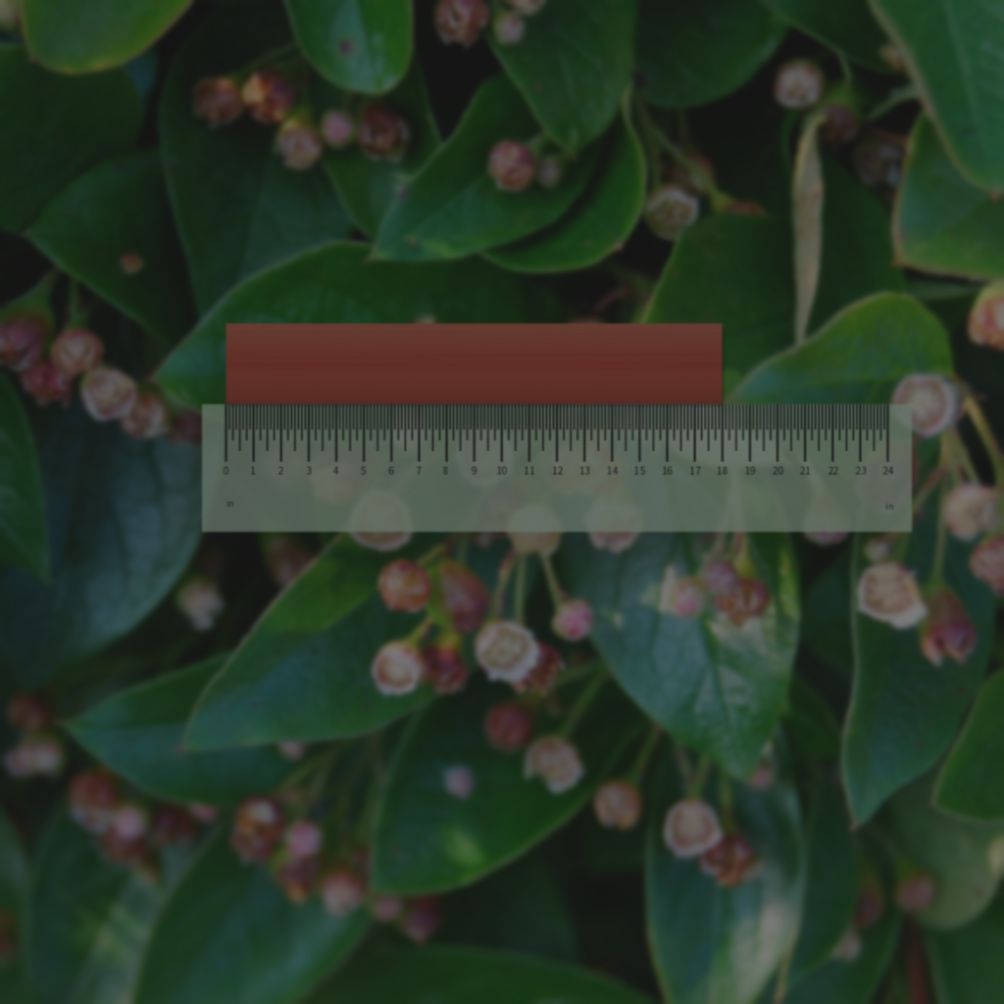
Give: 18 in
